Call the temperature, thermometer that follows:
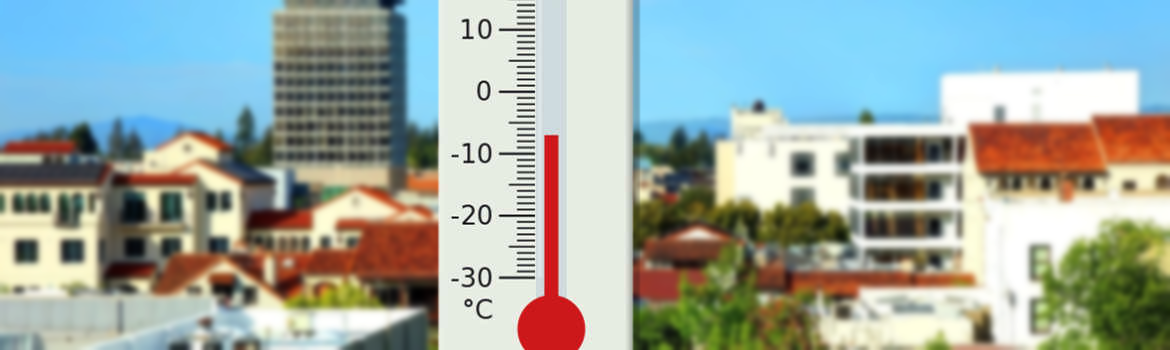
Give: -7 °C
